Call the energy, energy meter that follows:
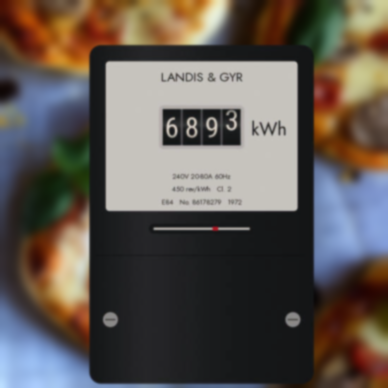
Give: 6893 kWh
